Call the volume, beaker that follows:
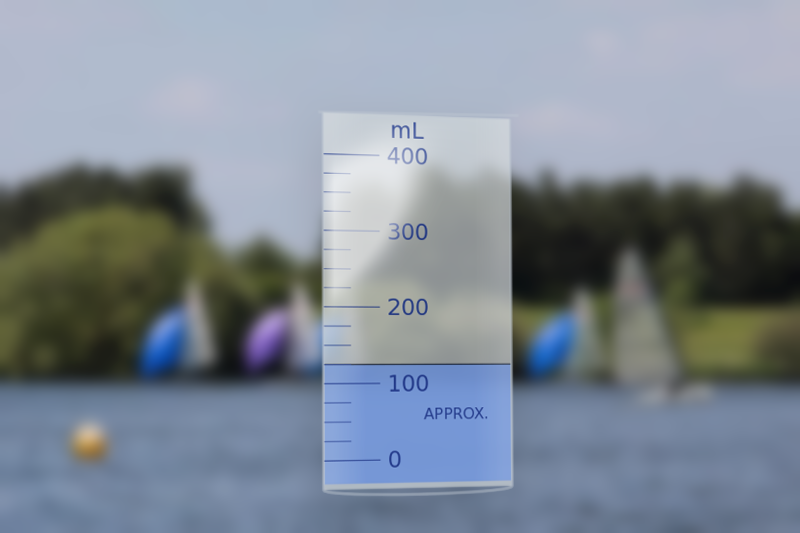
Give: 125 mL
